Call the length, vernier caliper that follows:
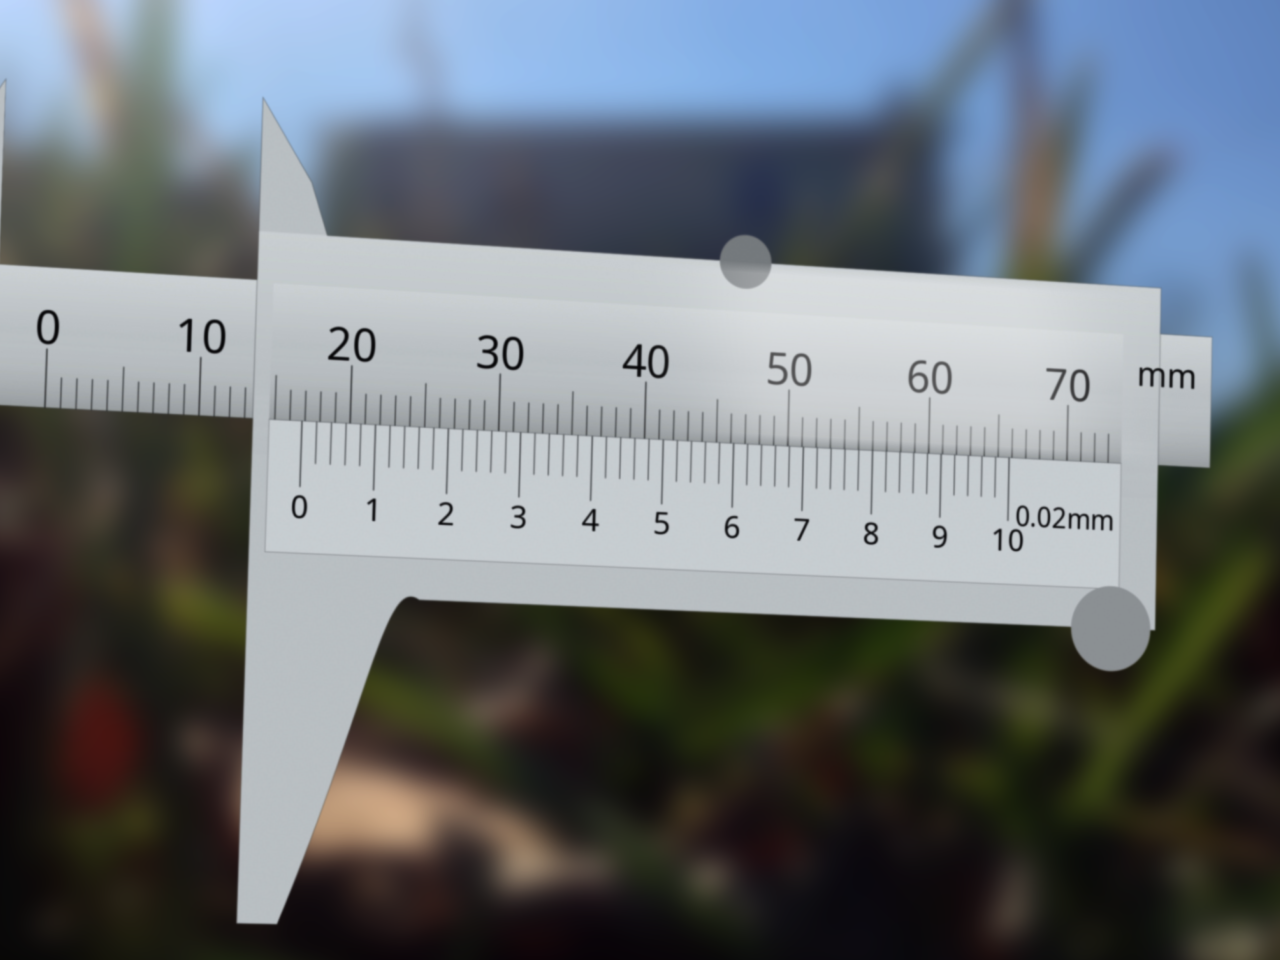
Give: 16.8 mm
